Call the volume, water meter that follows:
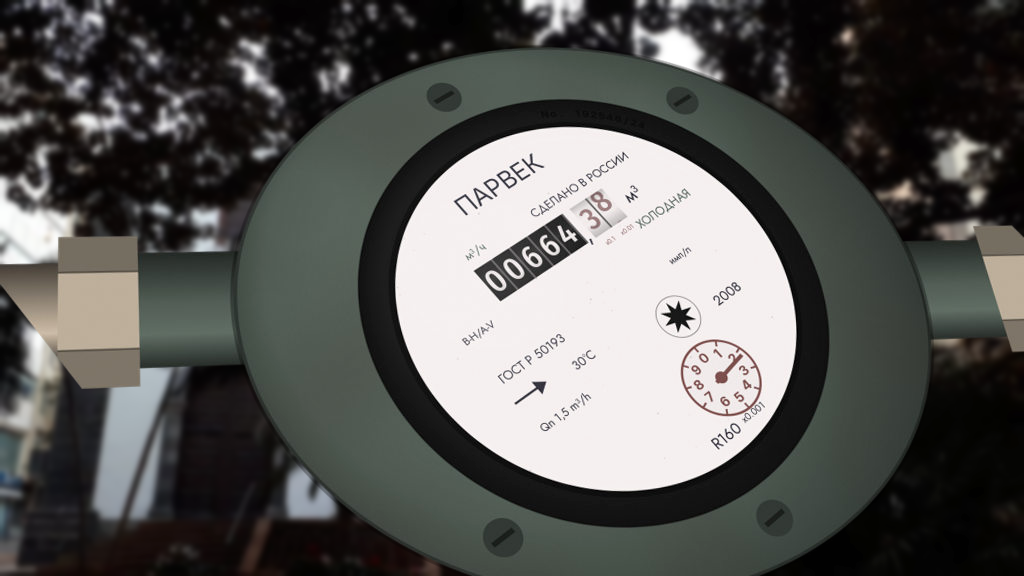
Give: 664.382 m³
